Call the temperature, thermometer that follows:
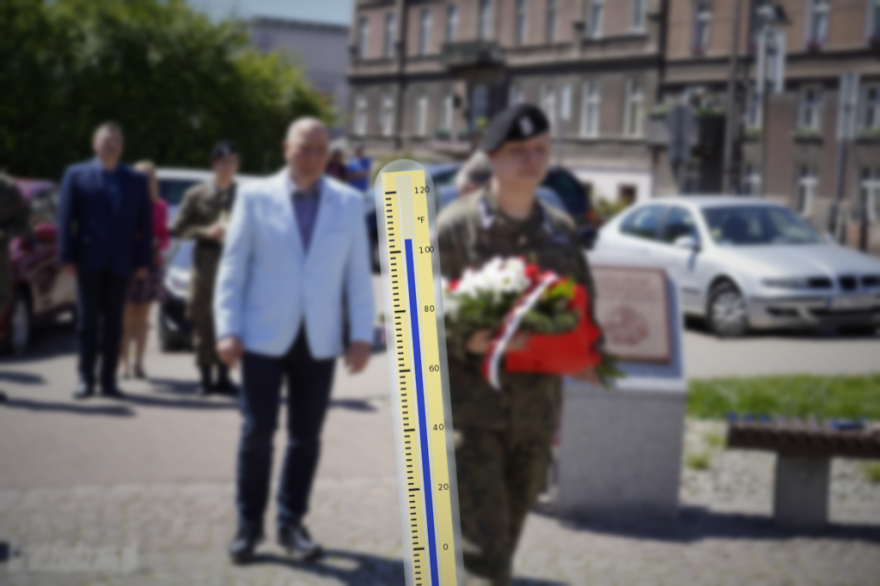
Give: 104 °F
